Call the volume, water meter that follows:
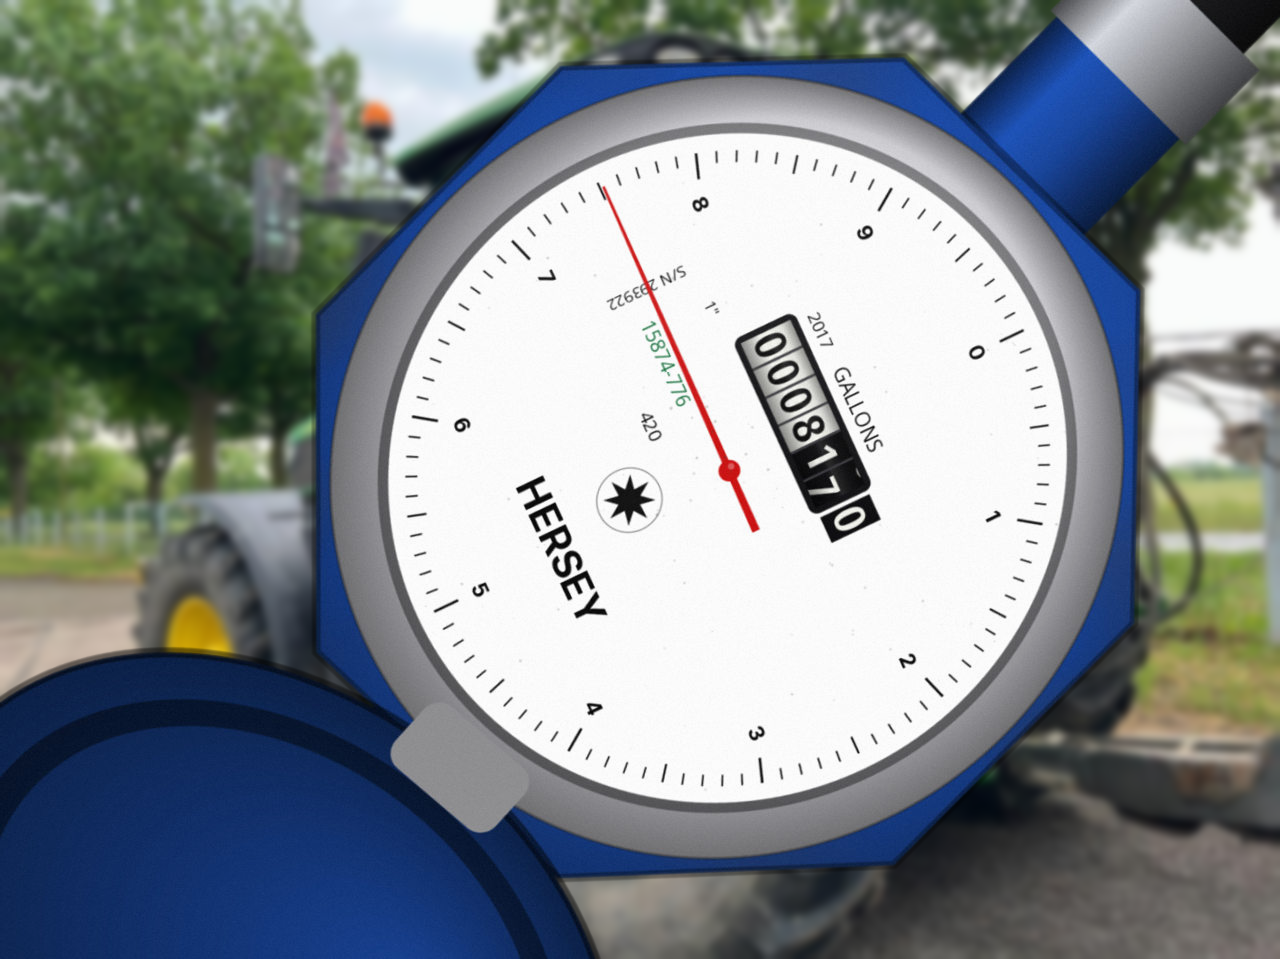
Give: 8167.5 gal
